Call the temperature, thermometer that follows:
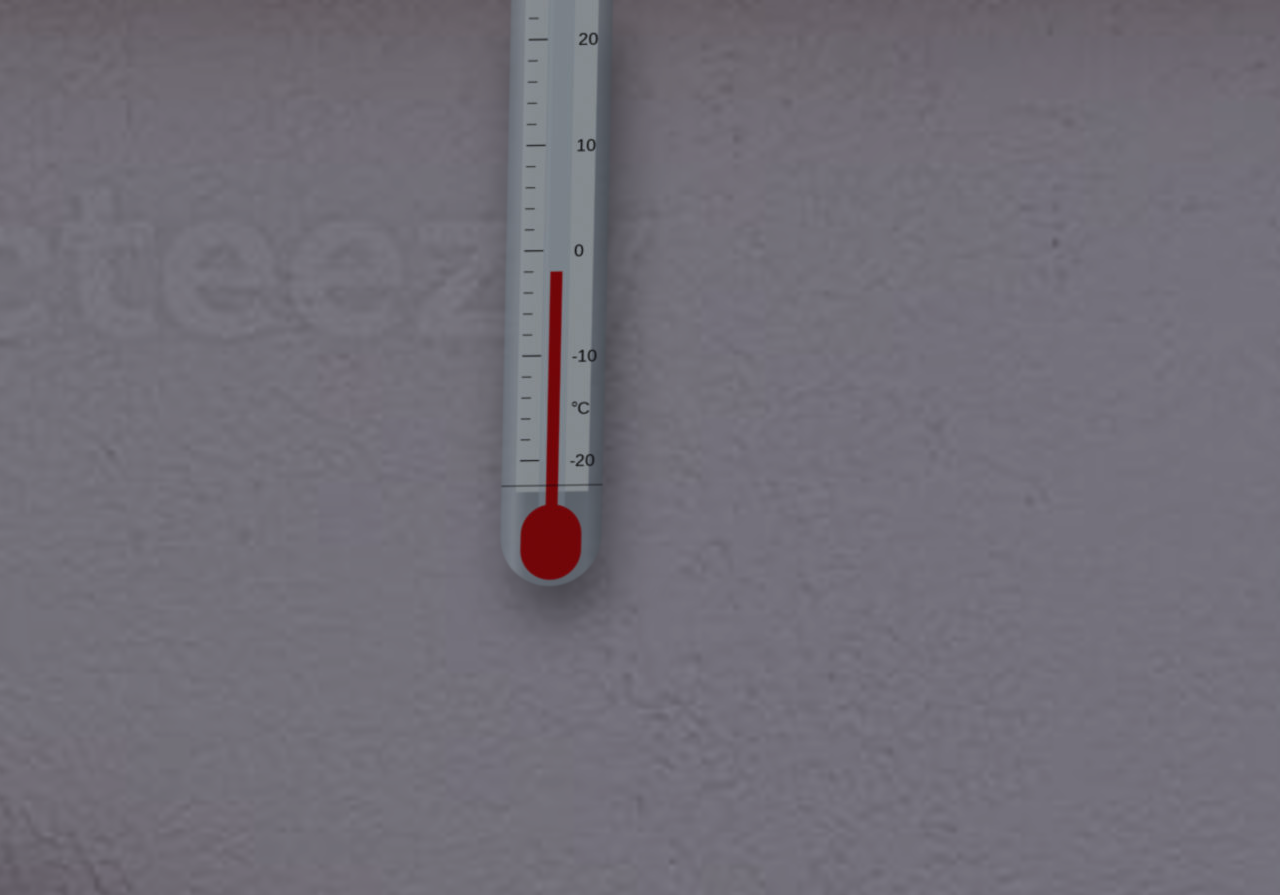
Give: -2 °C
